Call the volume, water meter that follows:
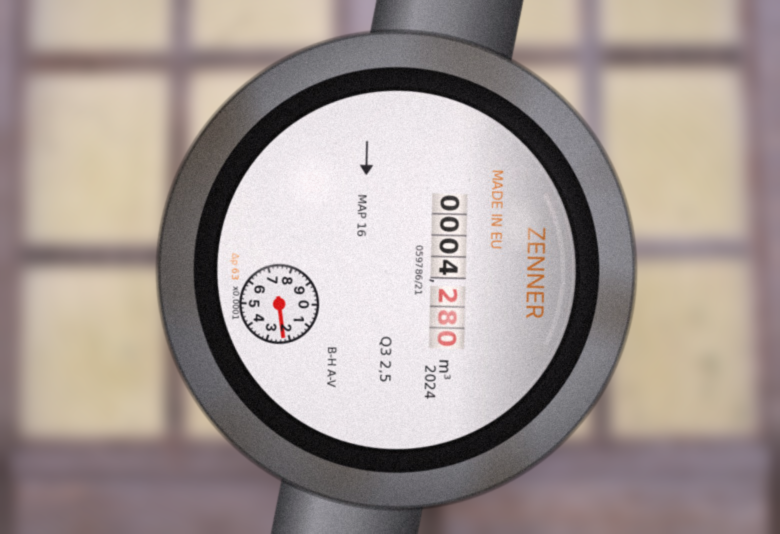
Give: 4.2802 m³
